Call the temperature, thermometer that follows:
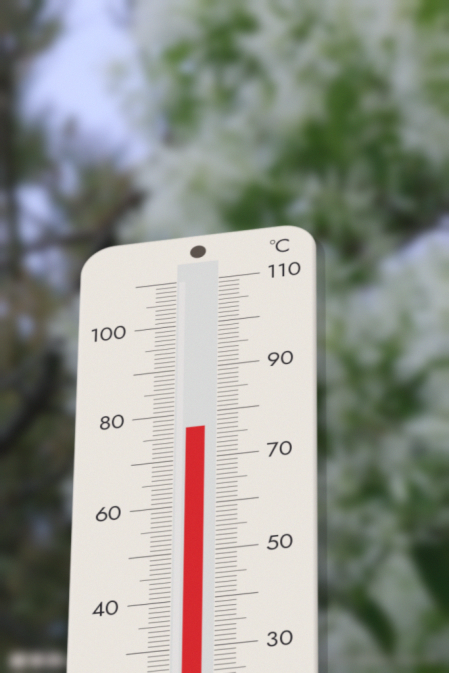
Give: 77 °C
